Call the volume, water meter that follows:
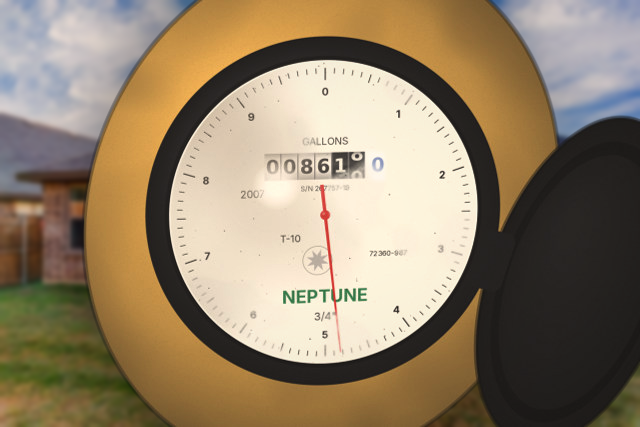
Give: 86184.8 gal
